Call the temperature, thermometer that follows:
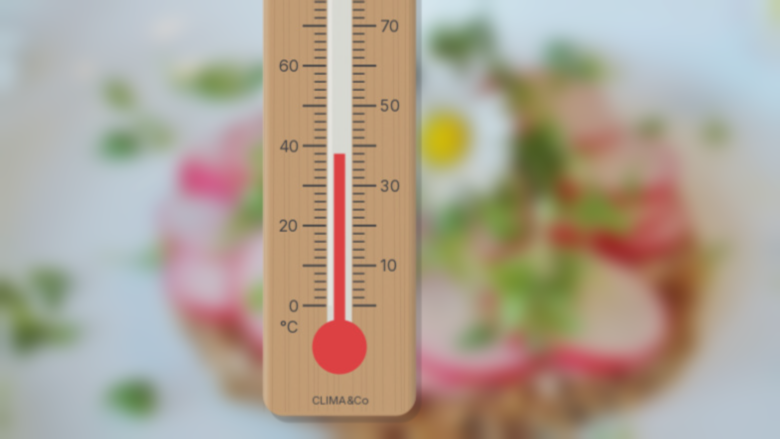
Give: 38 °C
